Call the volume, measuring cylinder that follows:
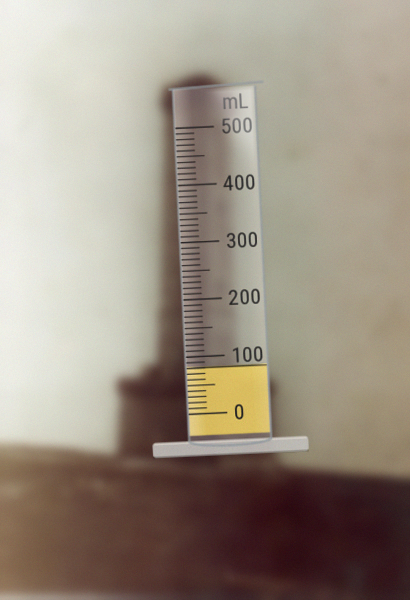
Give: 80 mL
